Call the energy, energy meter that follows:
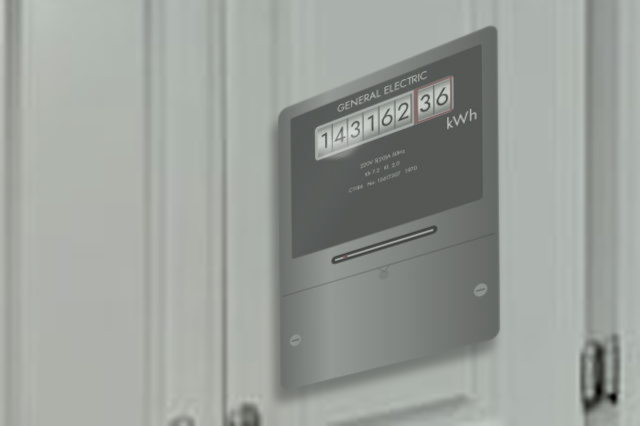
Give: 143162.36 kWh
